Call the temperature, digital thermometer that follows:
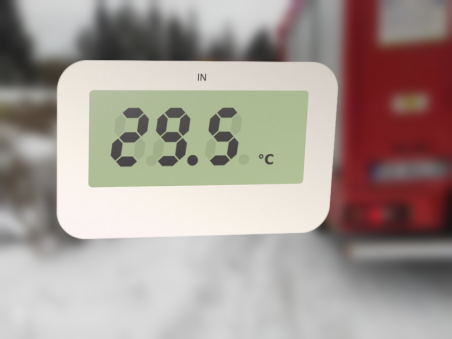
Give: 29.5 °C
